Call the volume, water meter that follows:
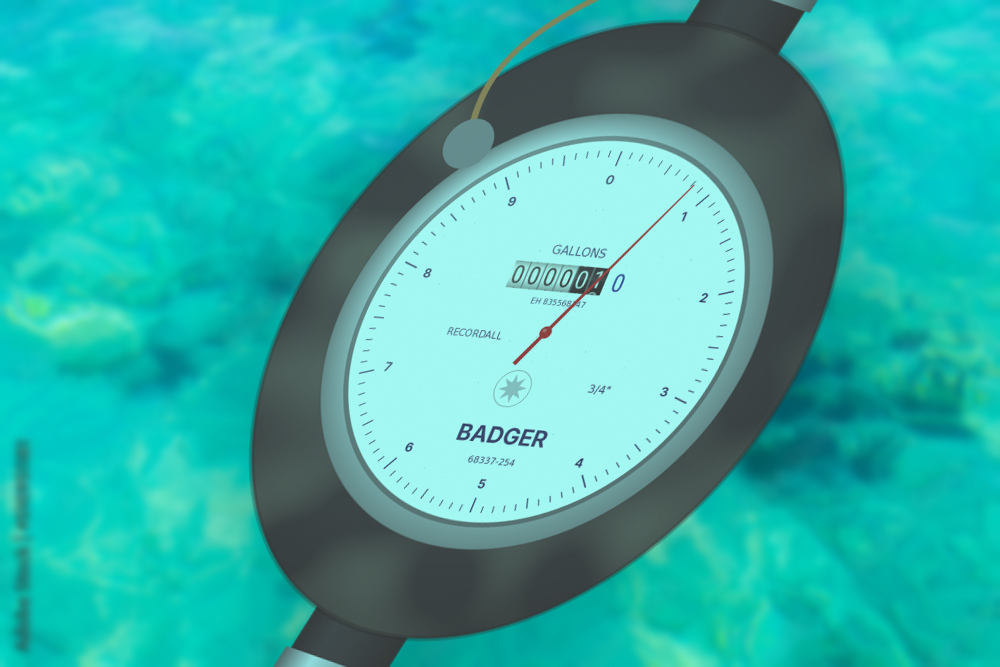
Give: 10.8 gal
